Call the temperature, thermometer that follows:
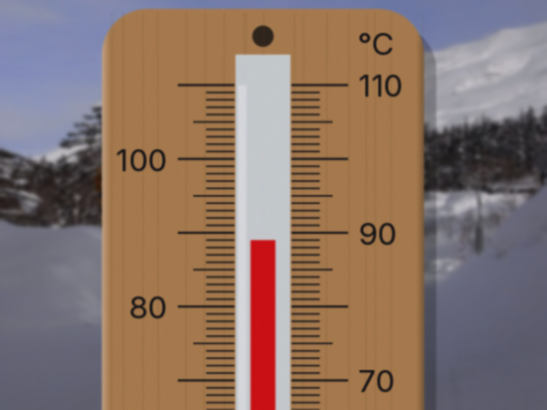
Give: 89 °C
